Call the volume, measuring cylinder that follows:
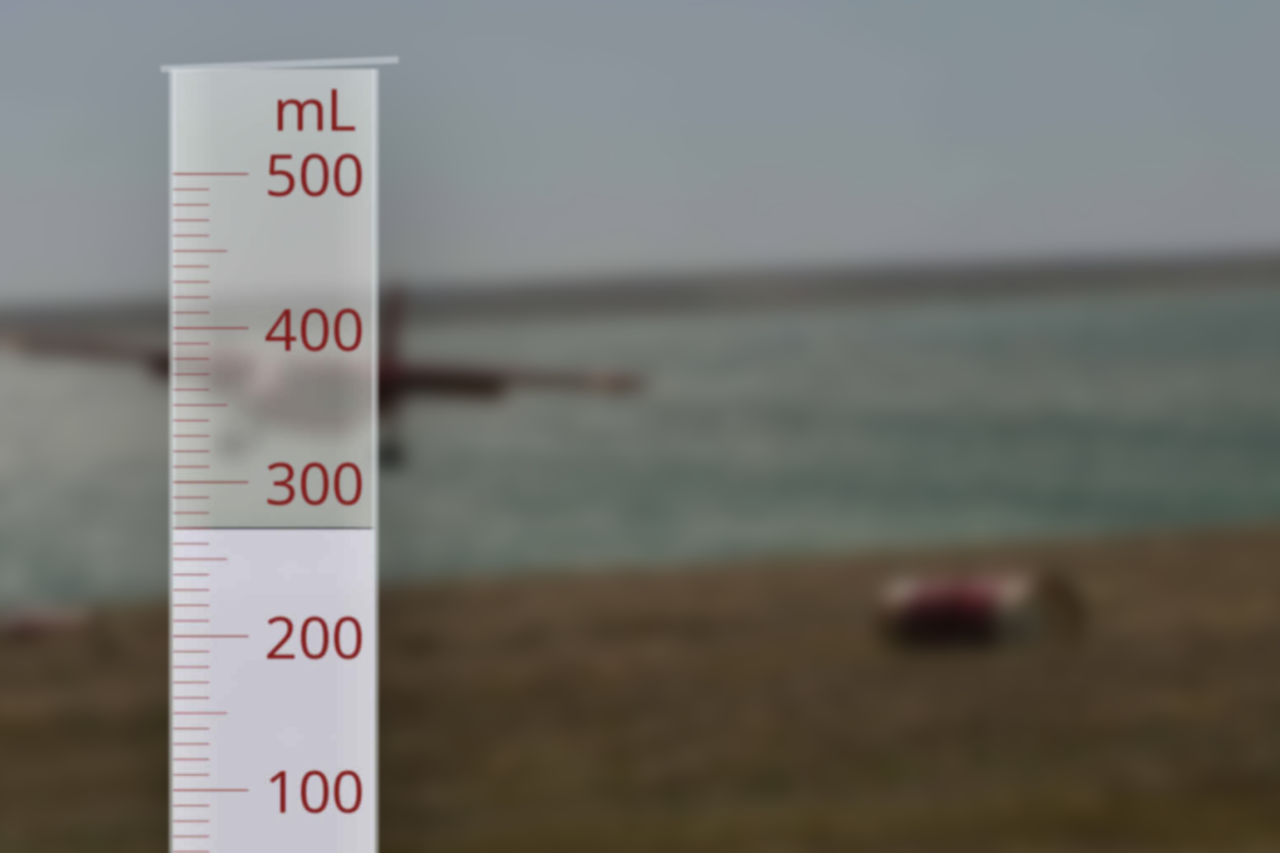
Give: 270 mL
